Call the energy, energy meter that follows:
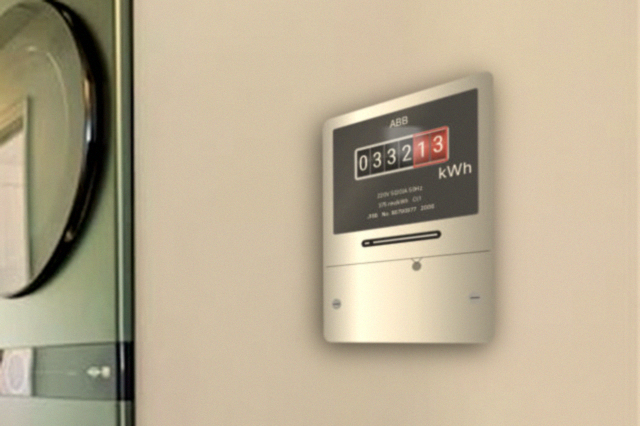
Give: 332.13 kWh
